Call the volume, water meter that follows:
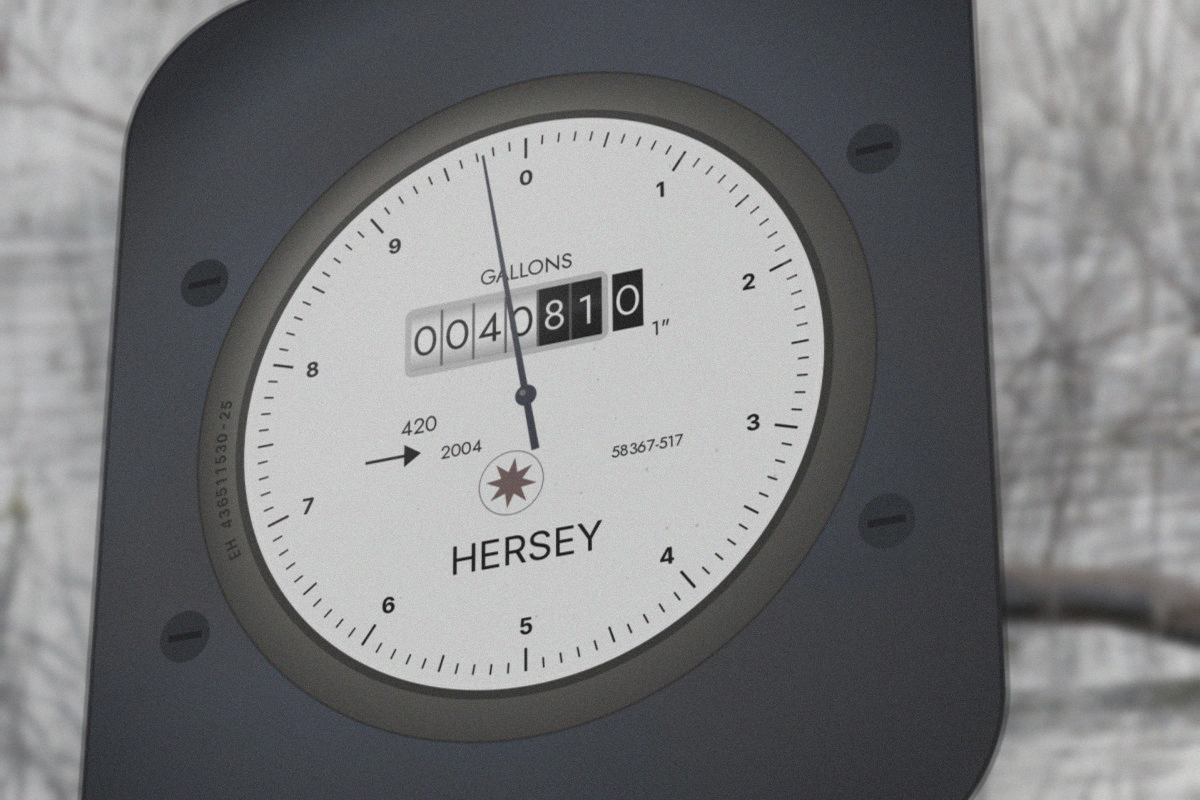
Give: 40809.7 gal
